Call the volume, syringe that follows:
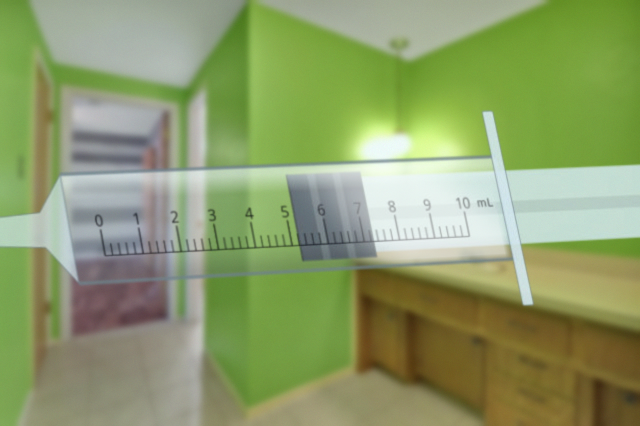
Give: 5.2 mL
